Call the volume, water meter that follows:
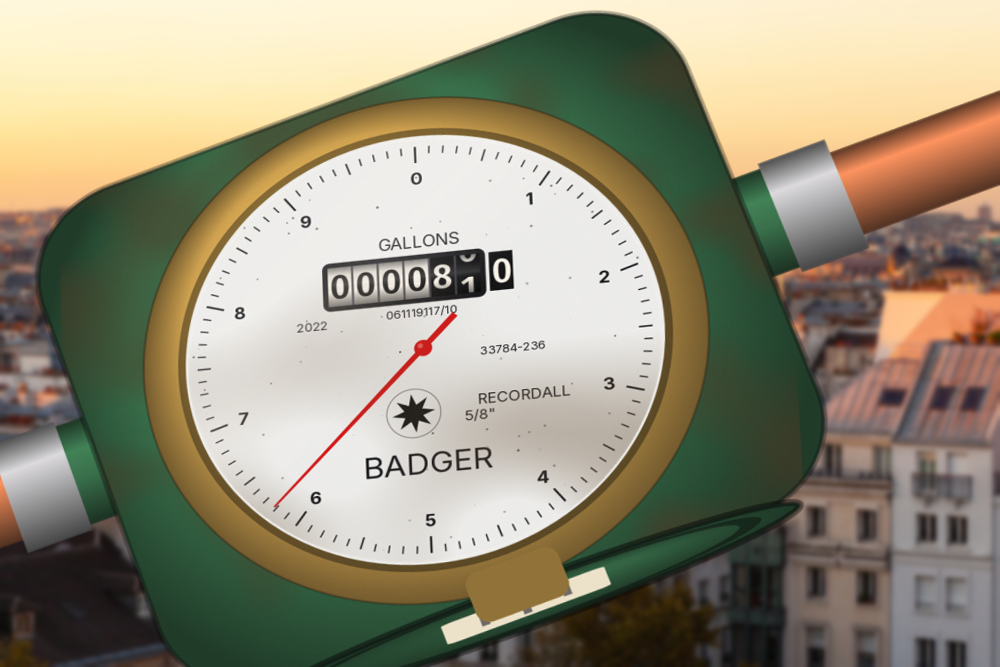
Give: 806.2 gal
